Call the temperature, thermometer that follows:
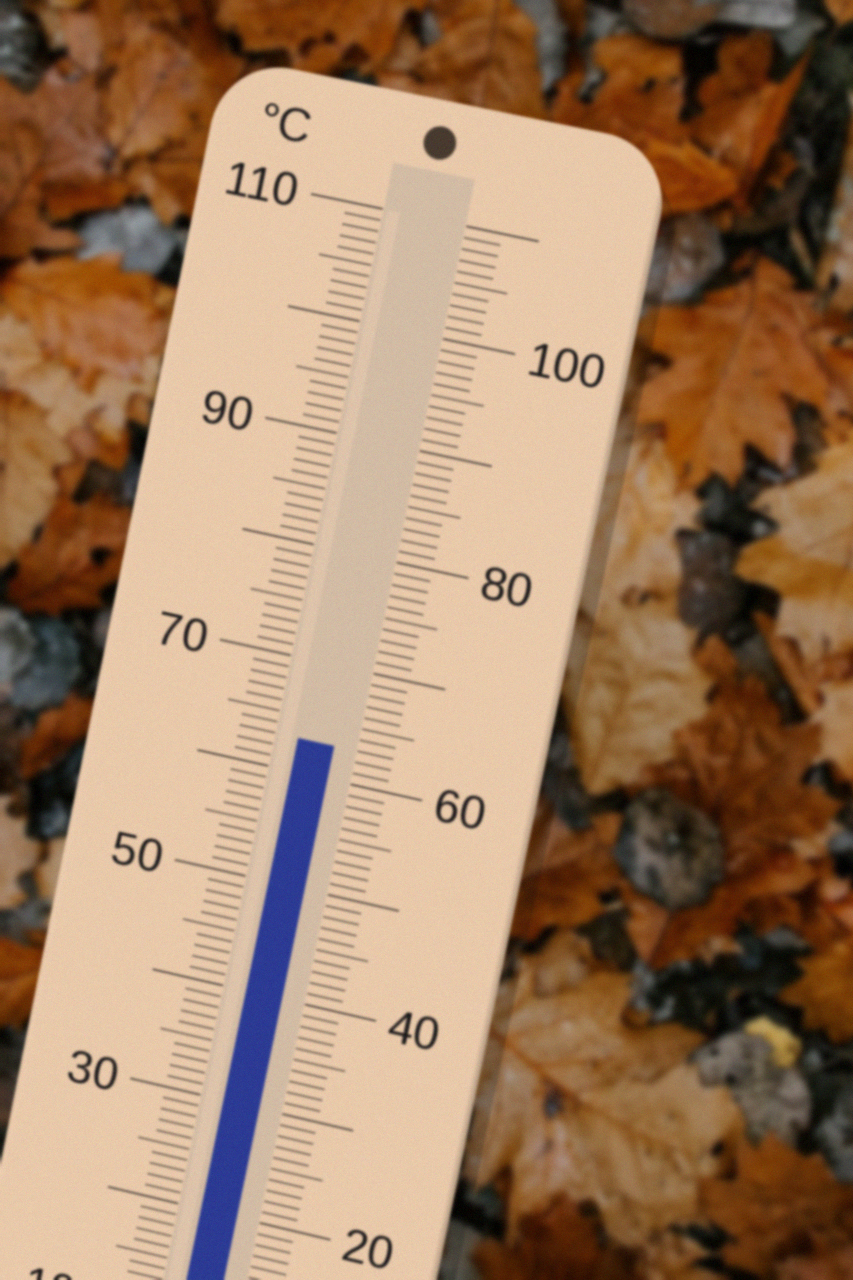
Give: 63 °C
